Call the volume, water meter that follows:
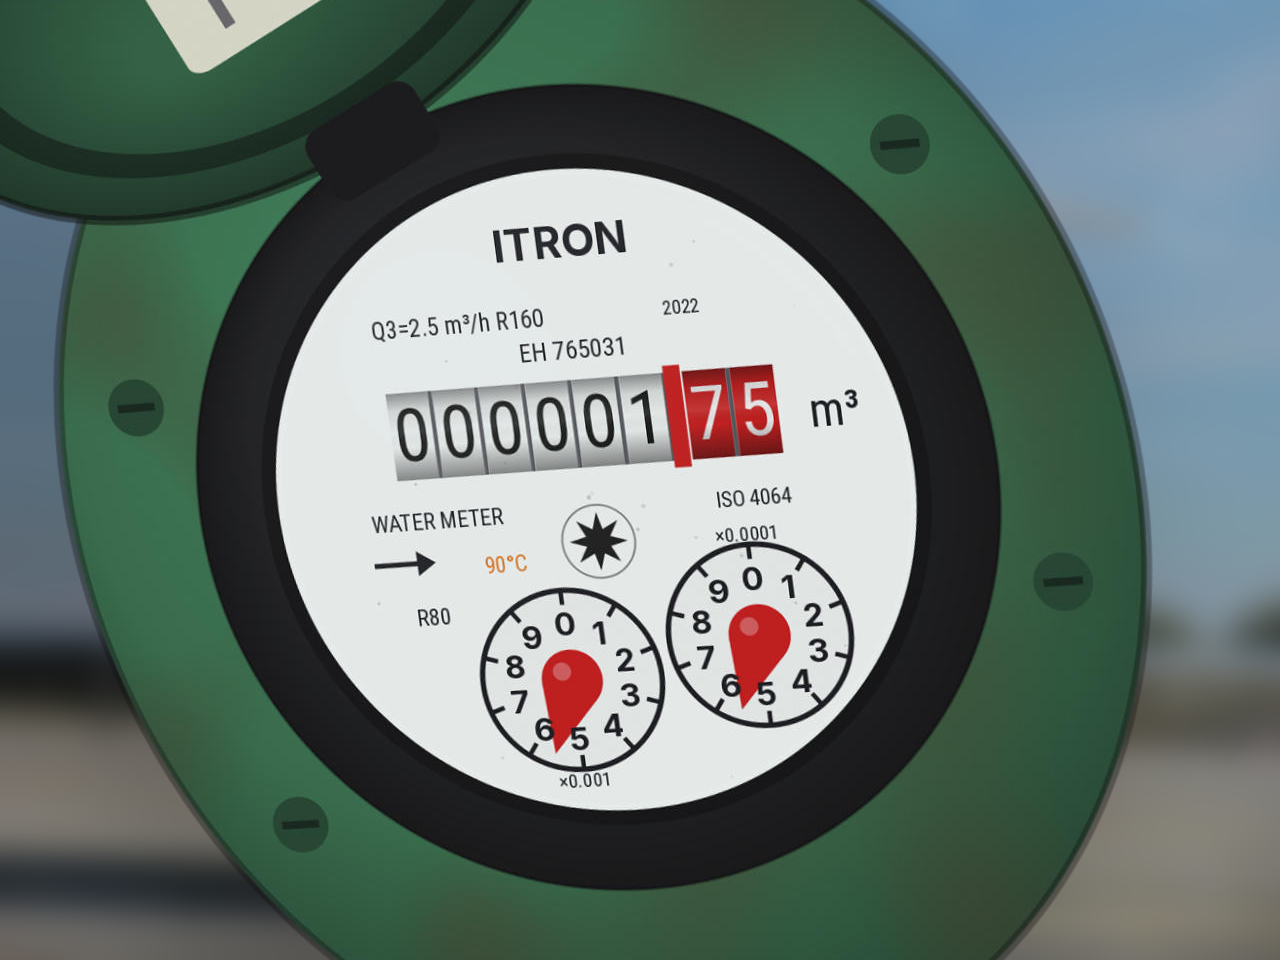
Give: 1.7555 m³
